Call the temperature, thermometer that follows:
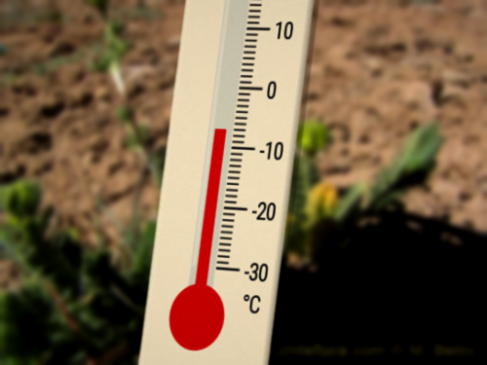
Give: -7 °C
